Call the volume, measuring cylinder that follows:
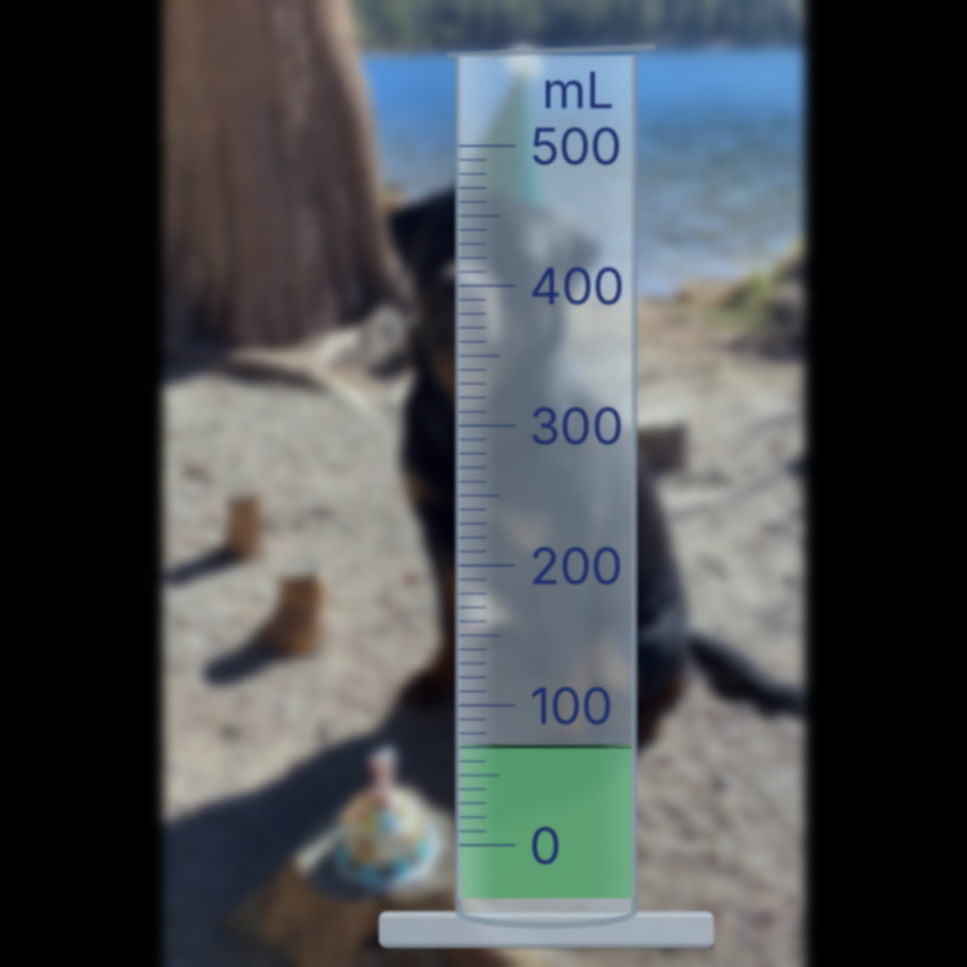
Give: 70 mL
